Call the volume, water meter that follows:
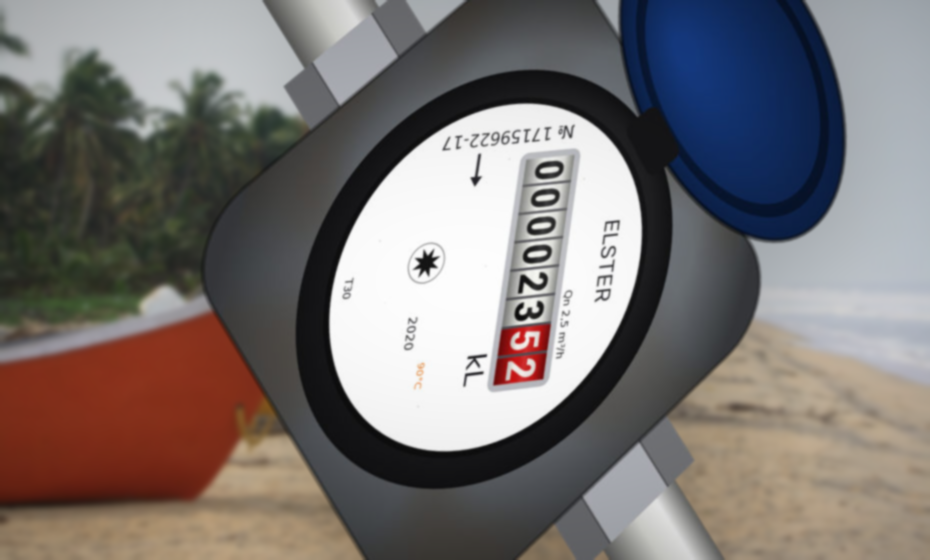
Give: 23.52 kL
